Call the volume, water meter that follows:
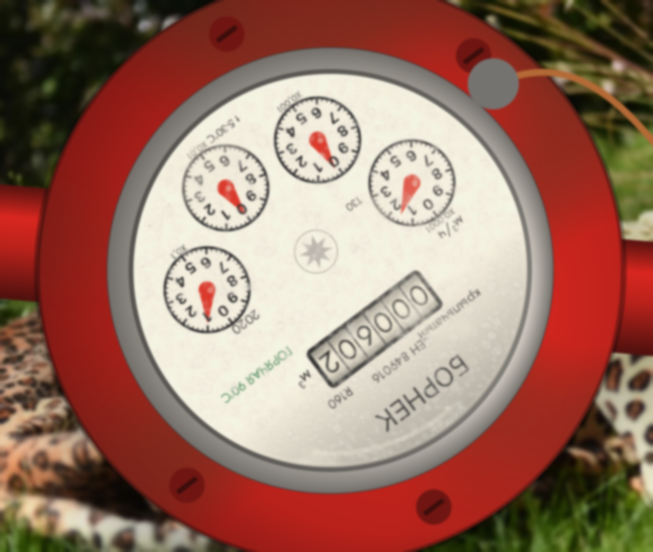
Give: 602.1001 m³
